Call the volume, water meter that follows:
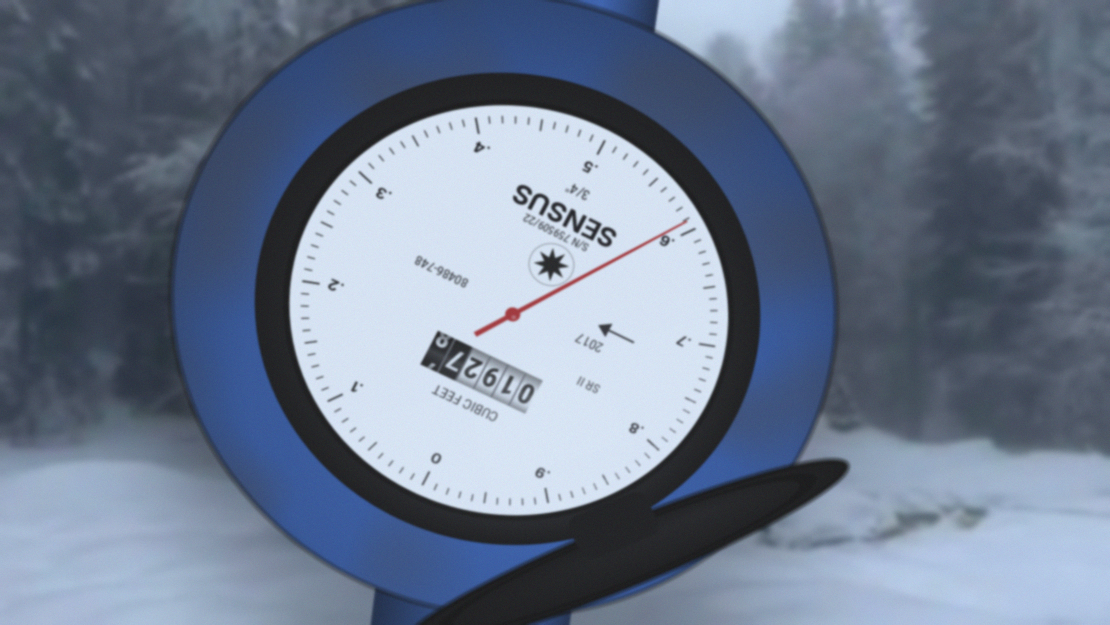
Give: 19277.59 ft³
